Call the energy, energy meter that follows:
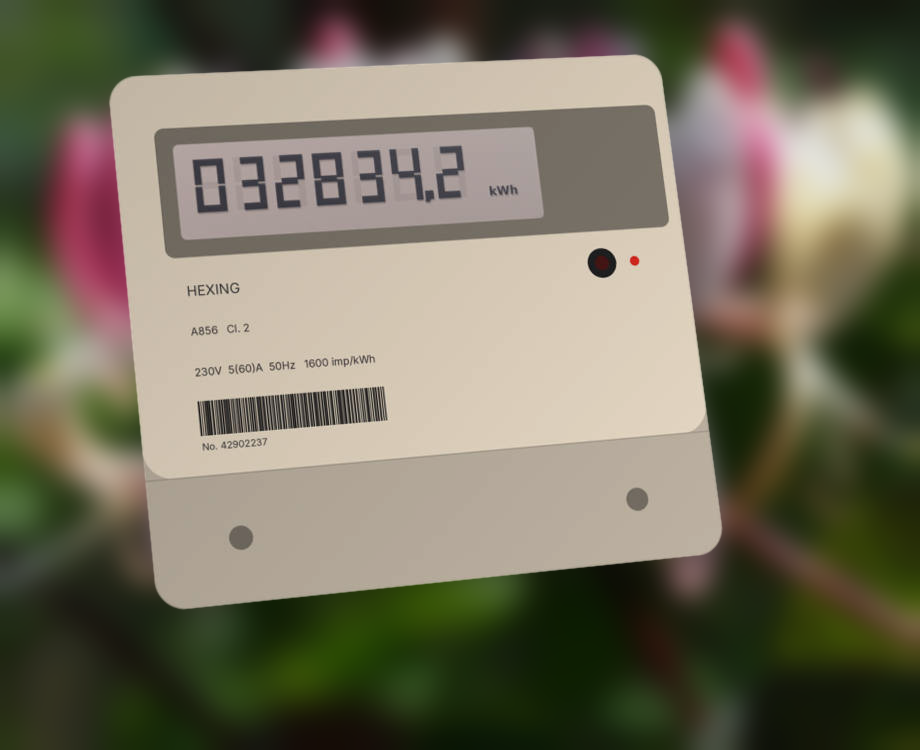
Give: 32834.2 kWh
